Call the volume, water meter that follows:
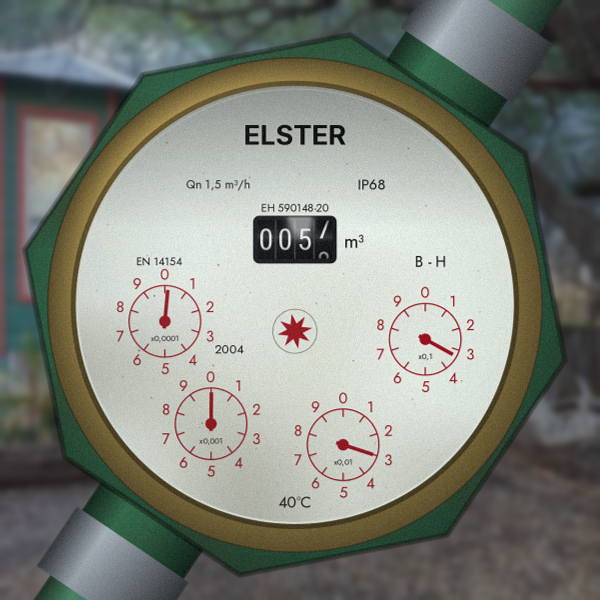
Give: 57.3300 m³
